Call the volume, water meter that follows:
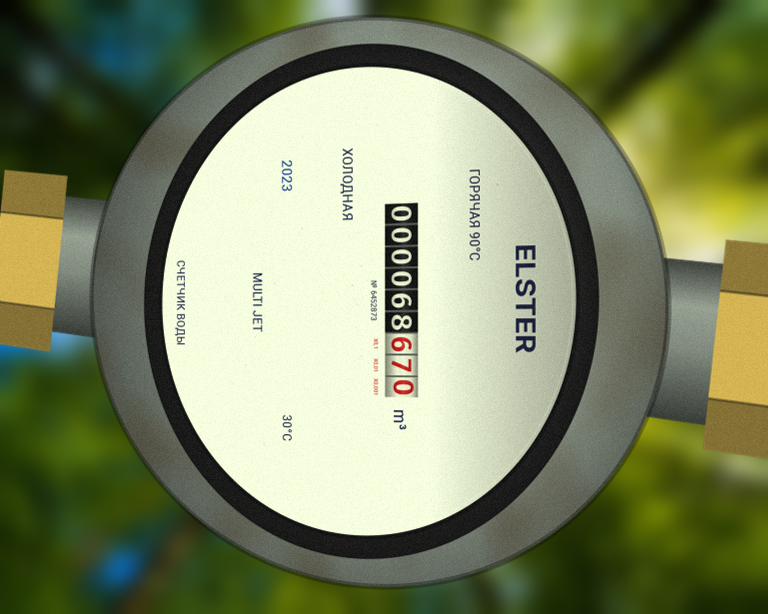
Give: 68.670 m³
